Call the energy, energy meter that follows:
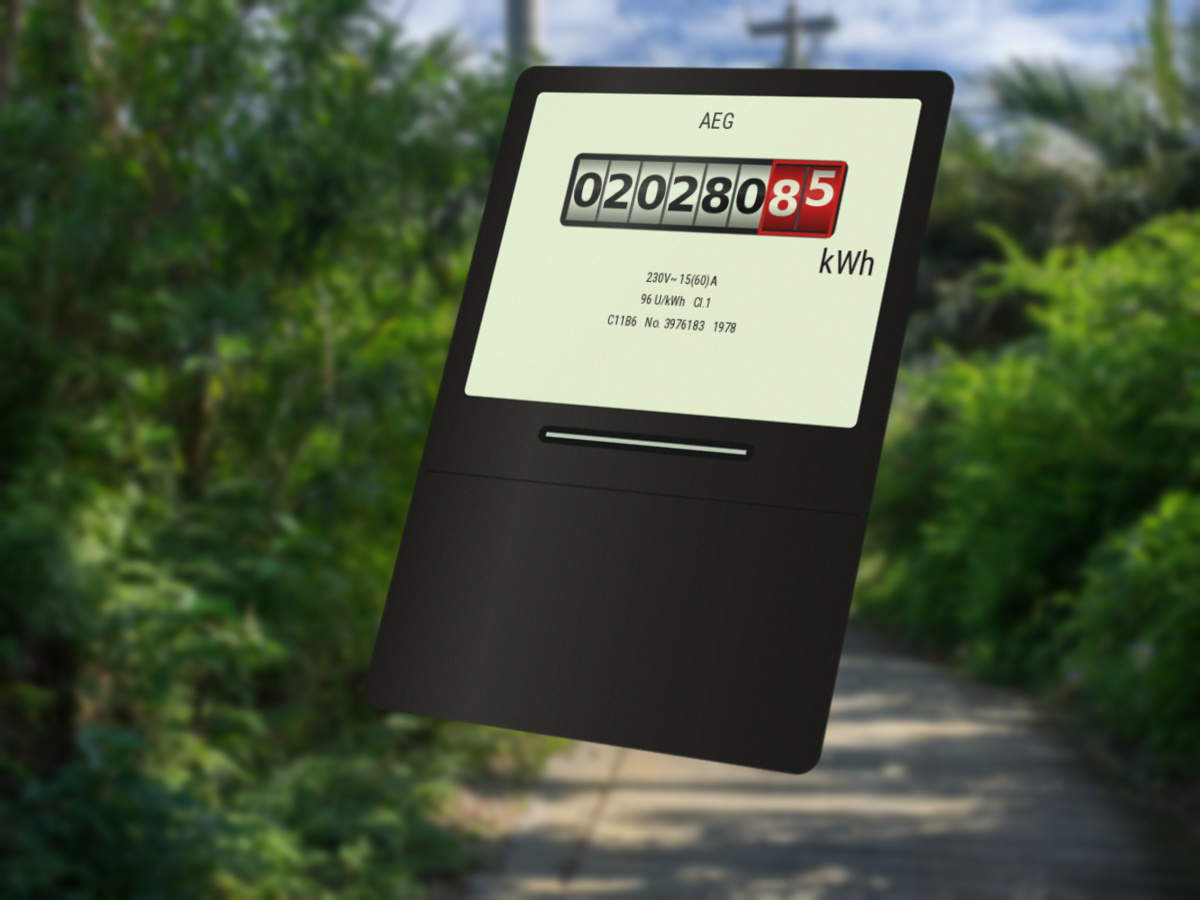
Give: 20280.85 kWh
